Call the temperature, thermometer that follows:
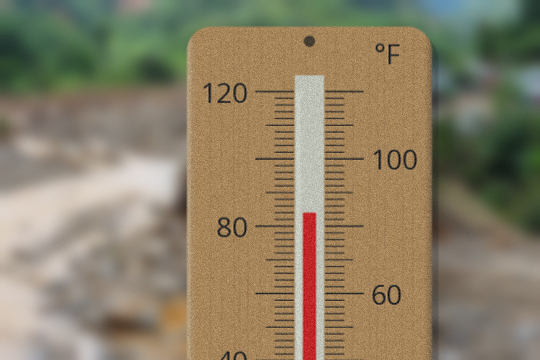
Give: 84 °F
